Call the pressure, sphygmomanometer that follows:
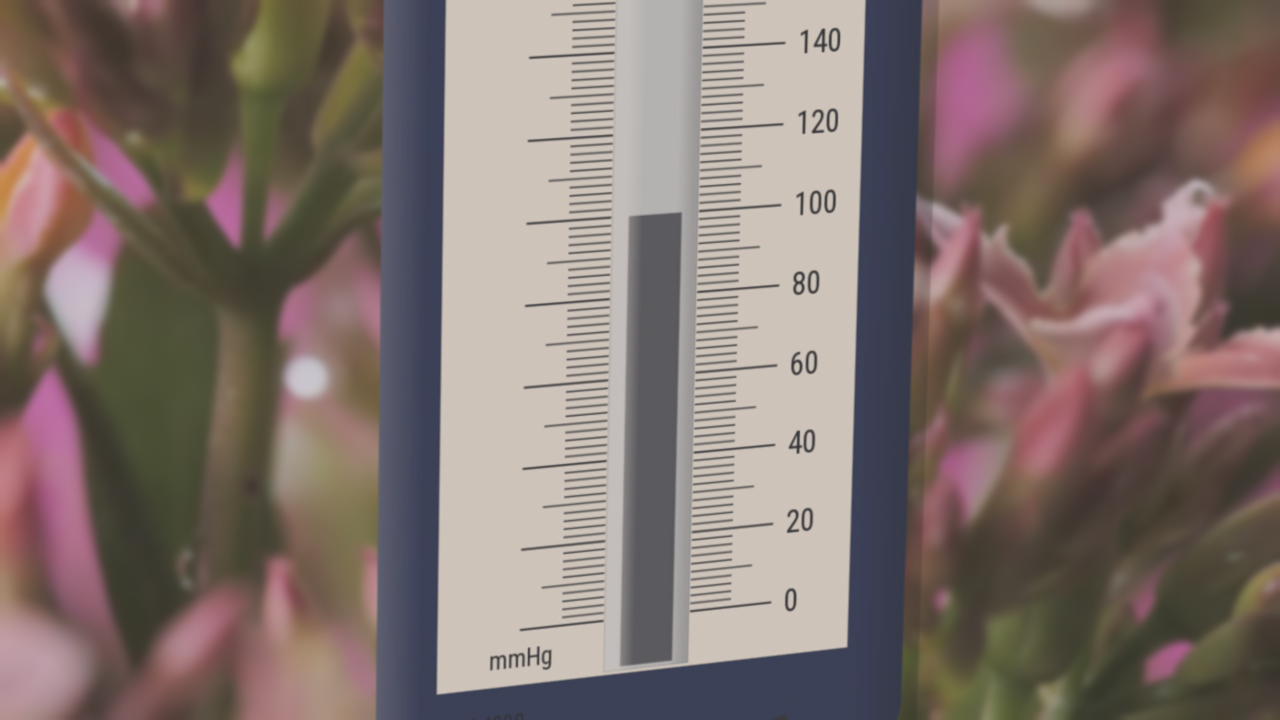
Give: 100 mmHg
